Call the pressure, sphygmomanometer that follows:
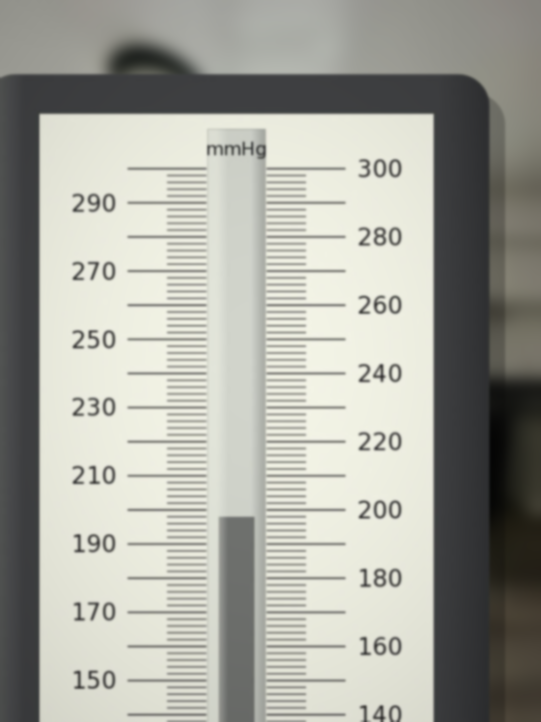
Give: 198 mmHg
